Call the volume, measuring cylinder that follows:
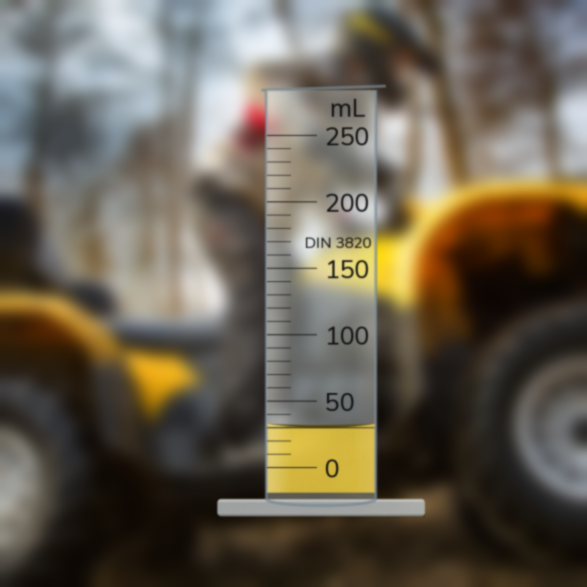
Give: 30 mL
